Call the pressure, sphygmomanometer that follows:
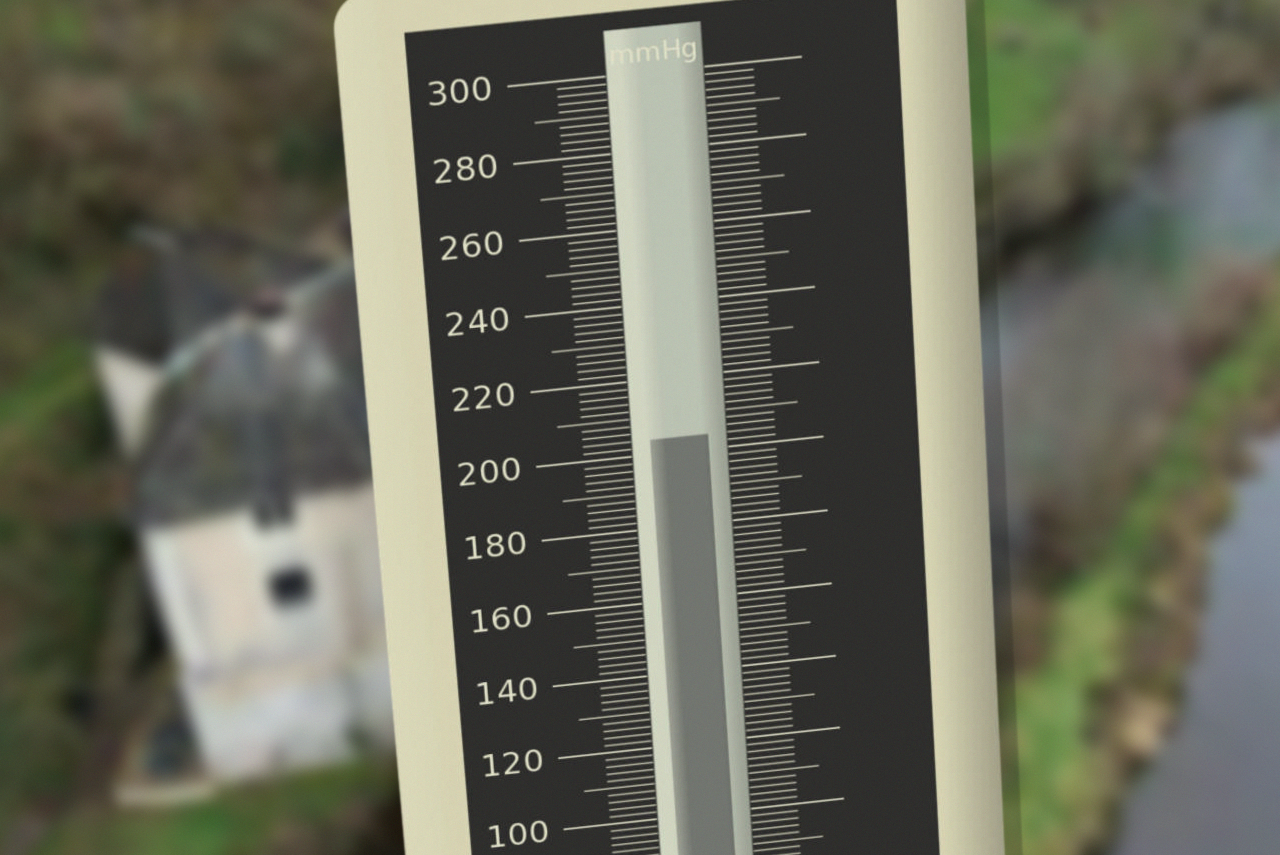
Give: 204 mmHg
